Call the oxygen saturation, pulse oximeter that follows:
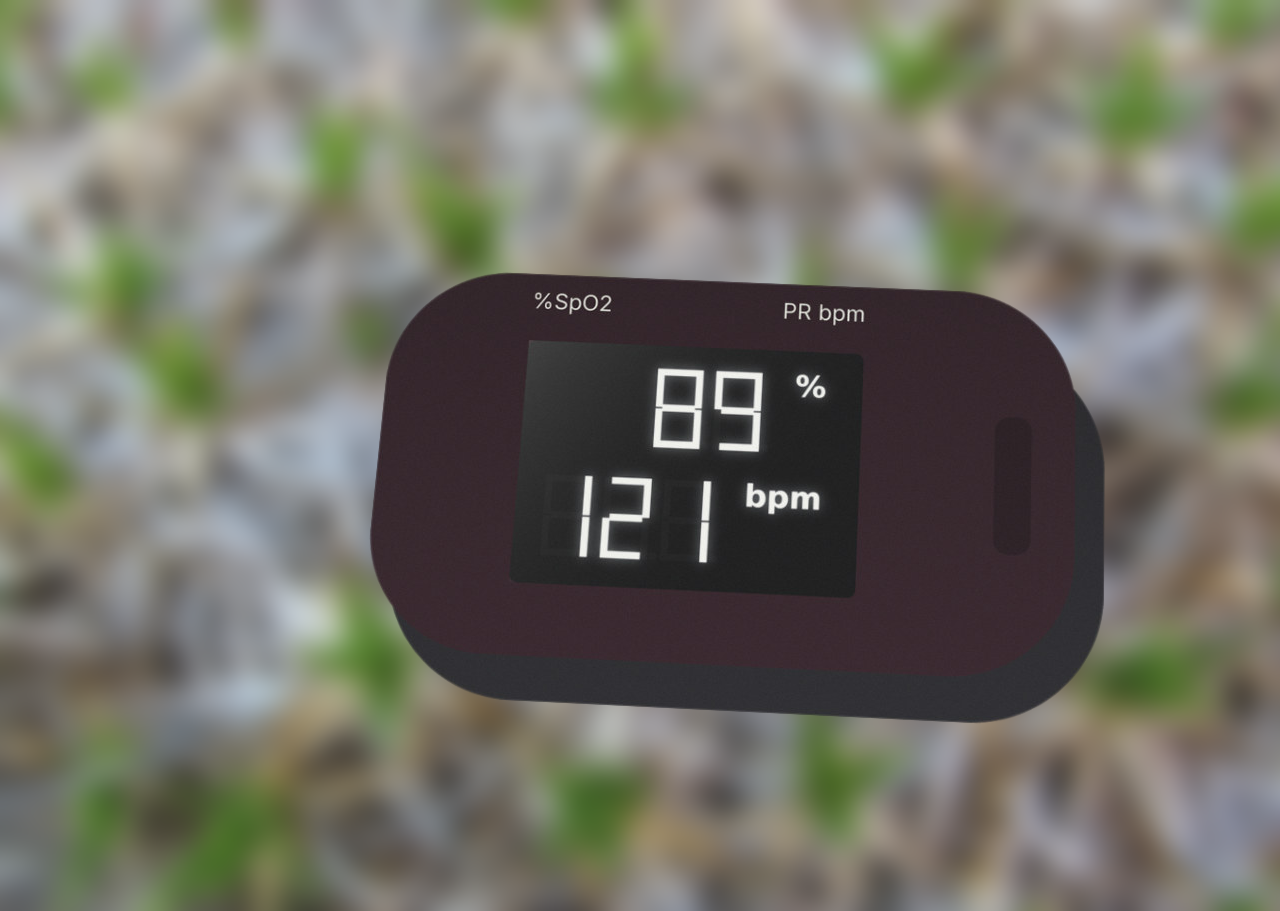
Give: 89 %
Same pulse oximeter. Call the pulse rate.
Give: 121 bpm
